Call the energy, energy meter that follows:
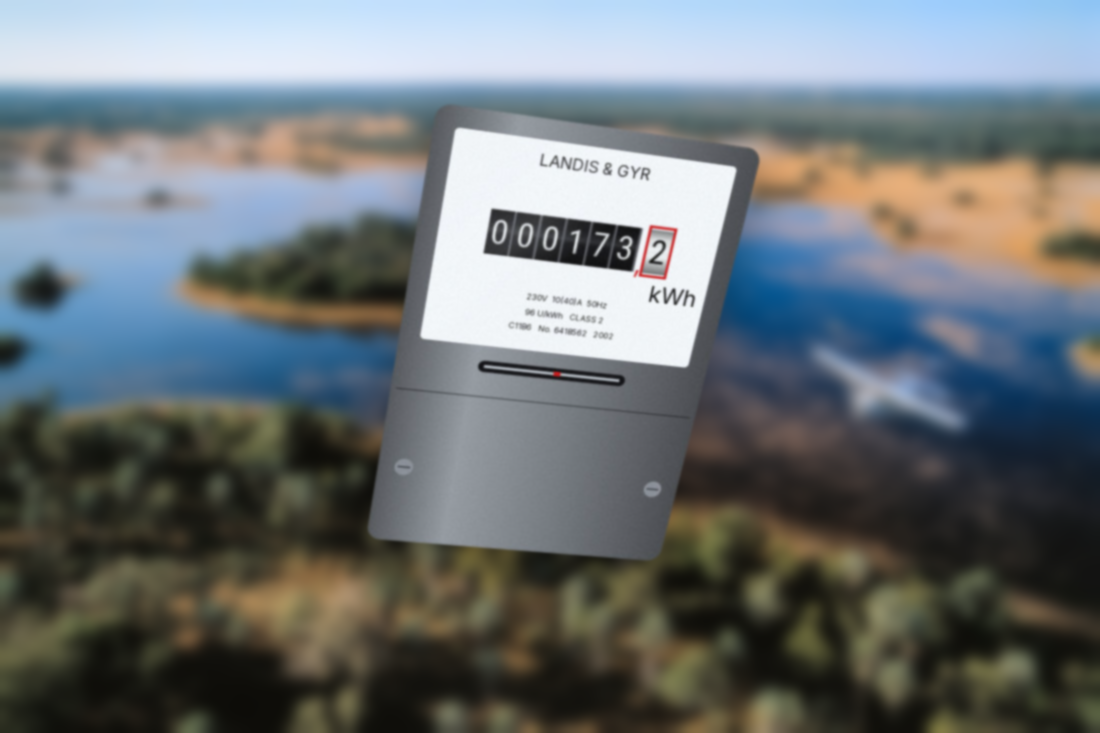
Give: 173.2 kWh
